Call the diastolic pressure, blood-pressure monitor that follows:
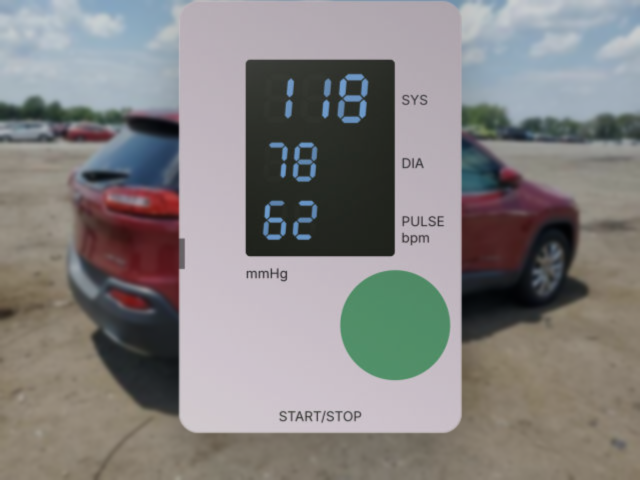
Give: 78 mmHg
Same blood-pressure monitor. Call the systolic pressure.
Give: 118 mmHg
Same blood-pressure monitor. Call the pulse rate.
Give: 62 bpm
